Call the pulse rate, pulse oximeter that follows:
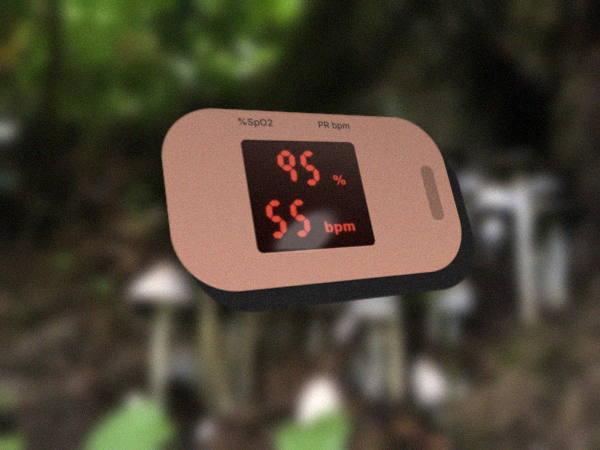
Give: 55 bpm
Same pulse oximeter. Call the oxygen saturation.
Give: 95 %
